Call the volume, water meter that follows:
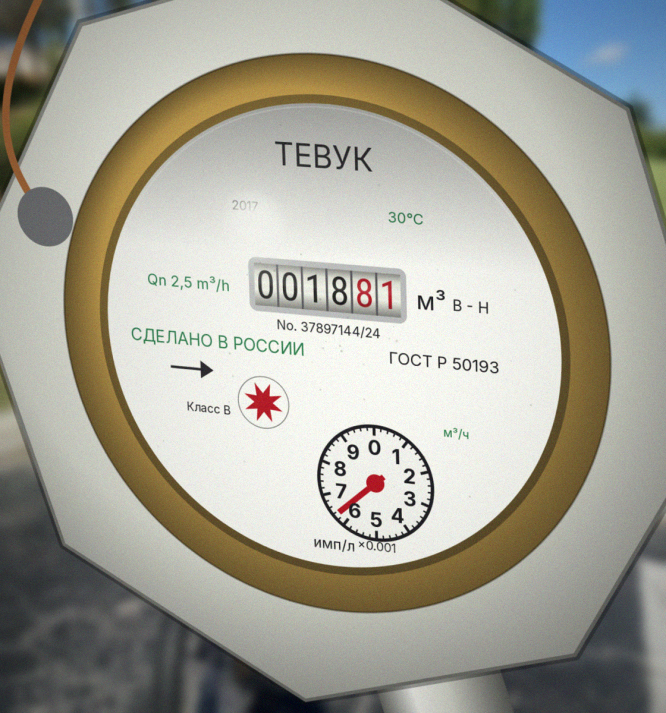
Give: 18.816 m³
